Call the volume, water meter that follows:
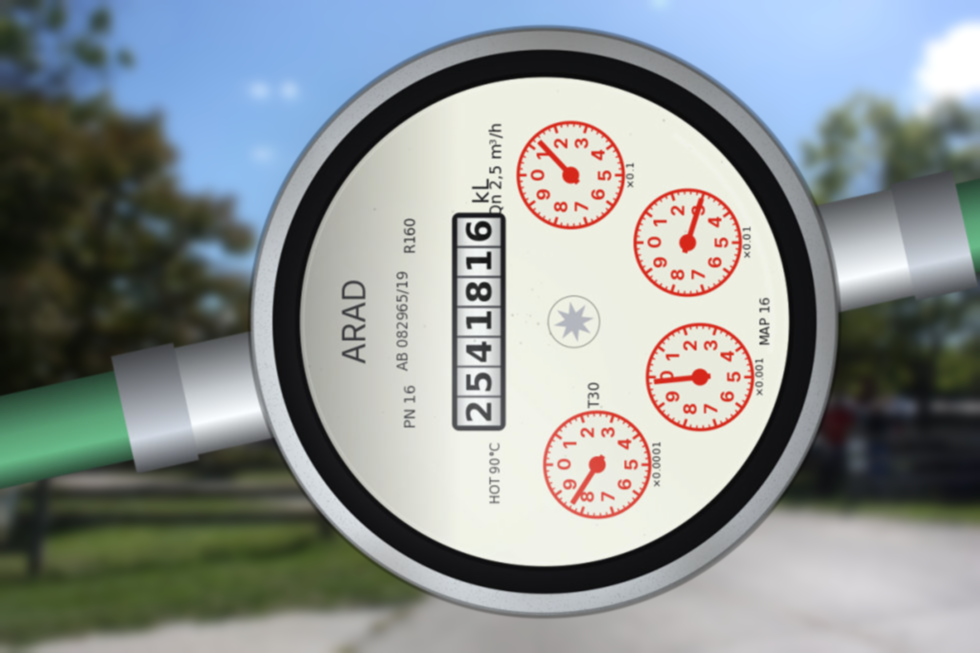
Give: 2541816.1298 kL
